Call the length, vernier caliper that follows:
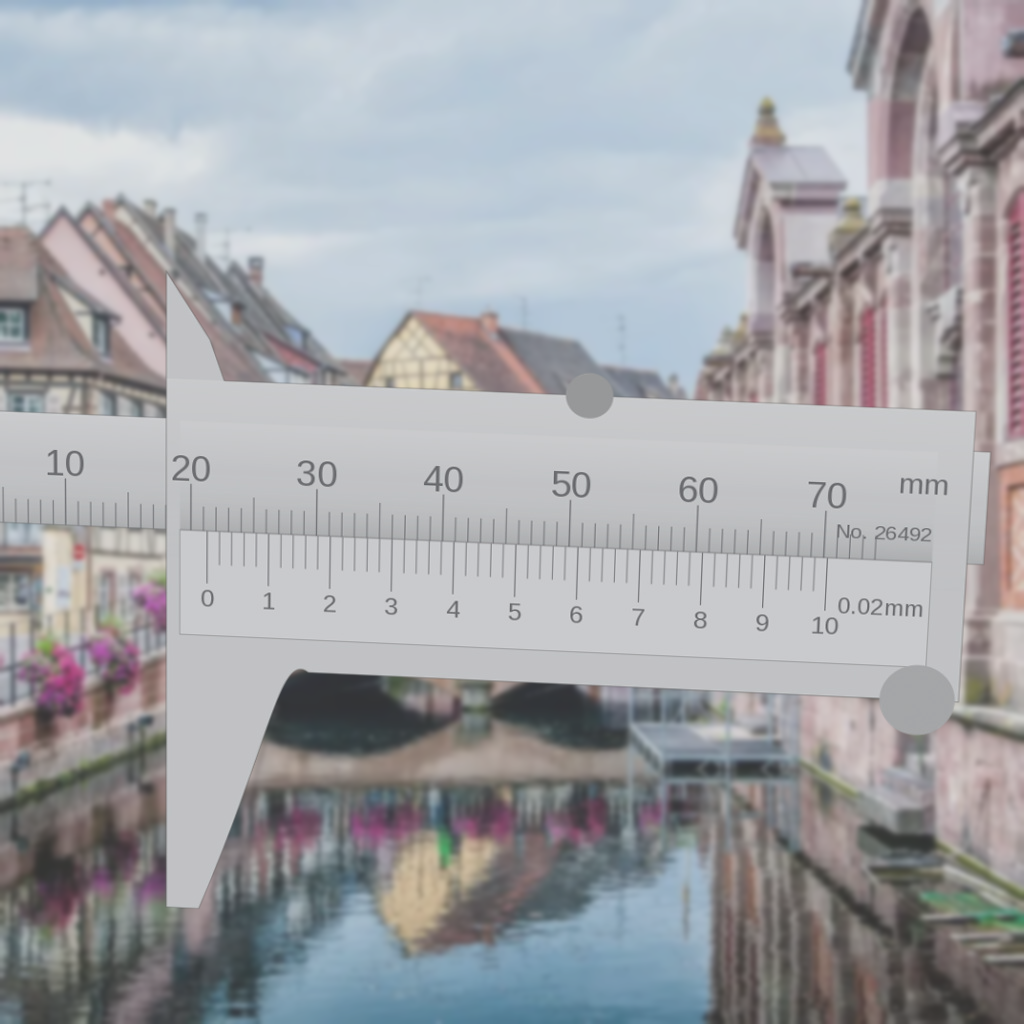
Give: 21.3 mm
